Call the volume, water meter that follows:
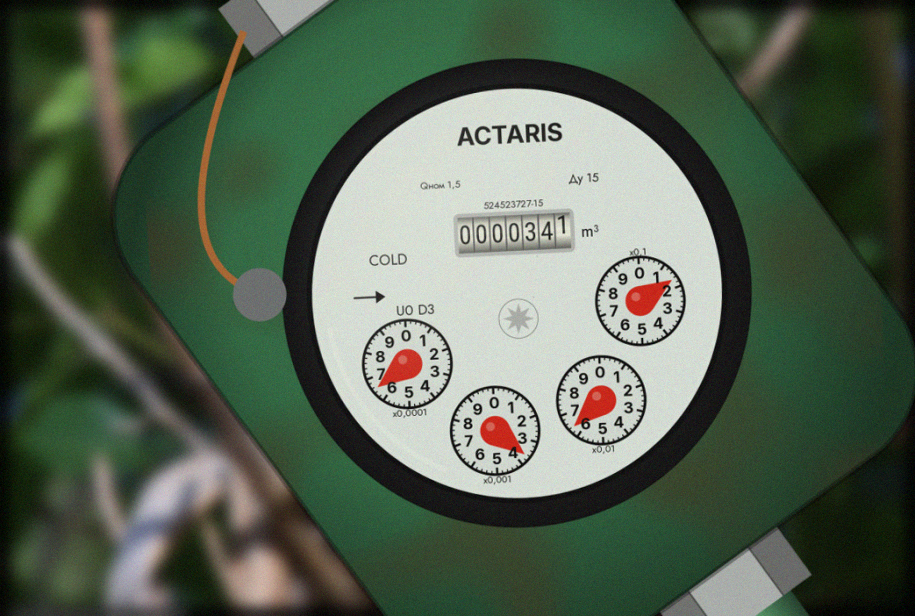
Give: 341.1636 m³
